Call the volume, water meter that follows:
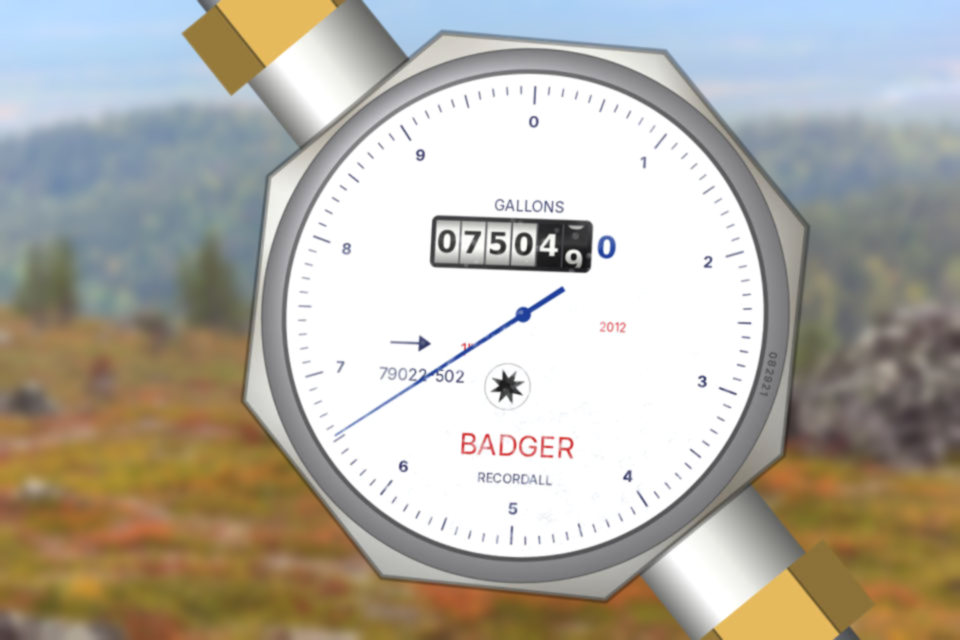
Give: 750486.5 gal
